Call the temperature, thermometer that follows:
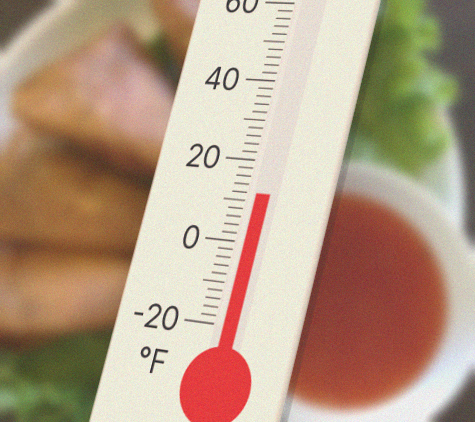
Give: 12 °F
